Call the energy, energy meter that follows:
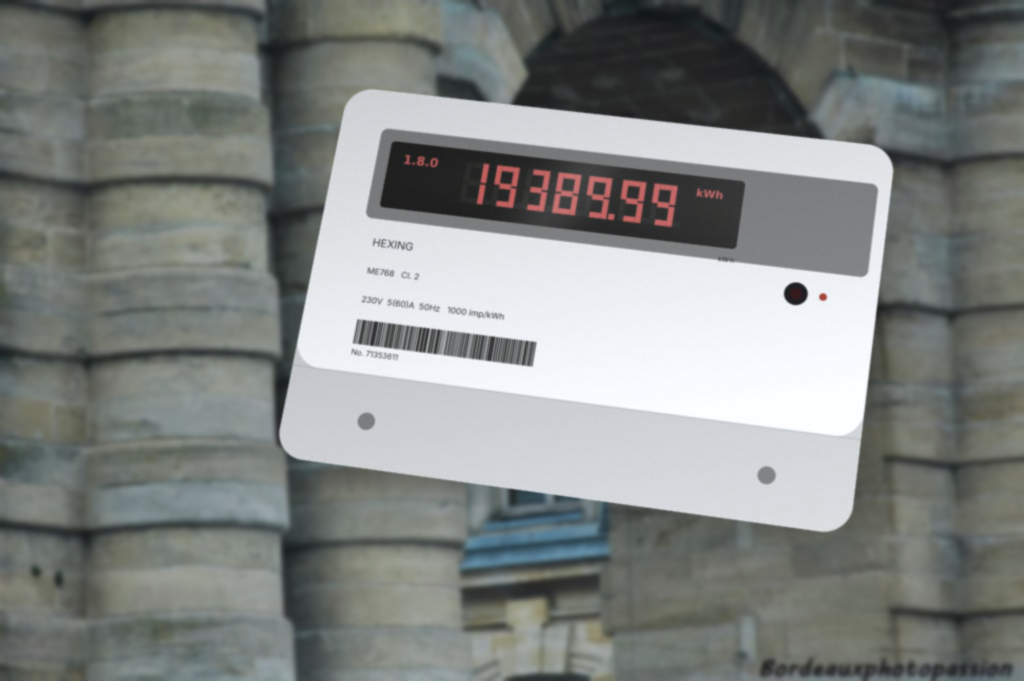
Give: 19389.99 kWh
